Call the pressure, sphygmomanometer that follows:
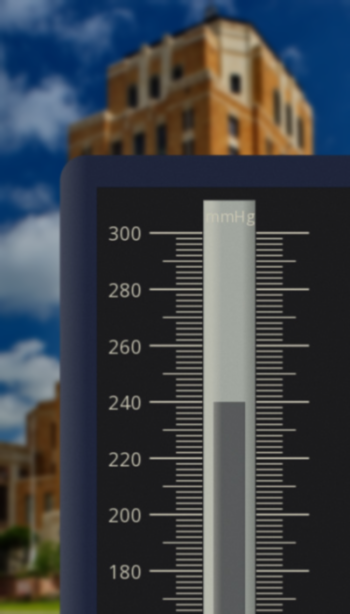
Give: 240 mmHg
